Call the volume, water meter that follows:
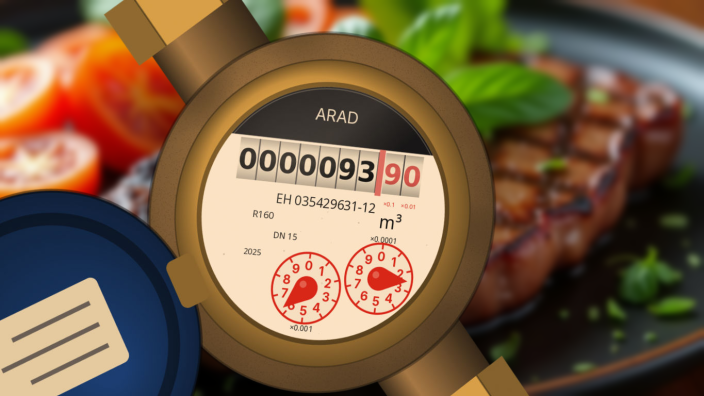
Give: 93.9062 m³
